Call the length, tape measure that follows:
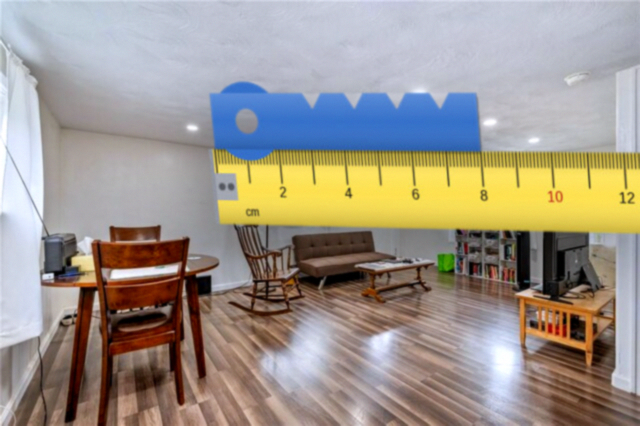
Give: 8 cm
